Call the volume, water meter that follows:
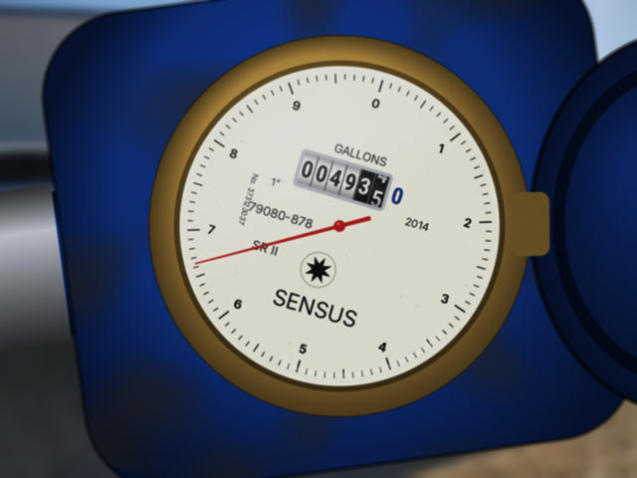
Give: 49346.6 gal
